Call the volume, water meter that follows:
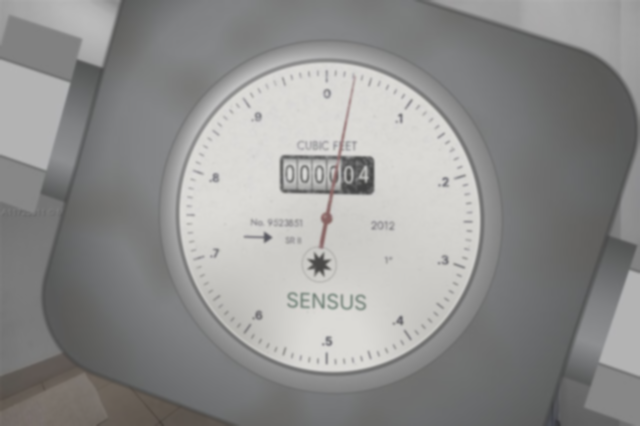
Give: 4.03 ft³
